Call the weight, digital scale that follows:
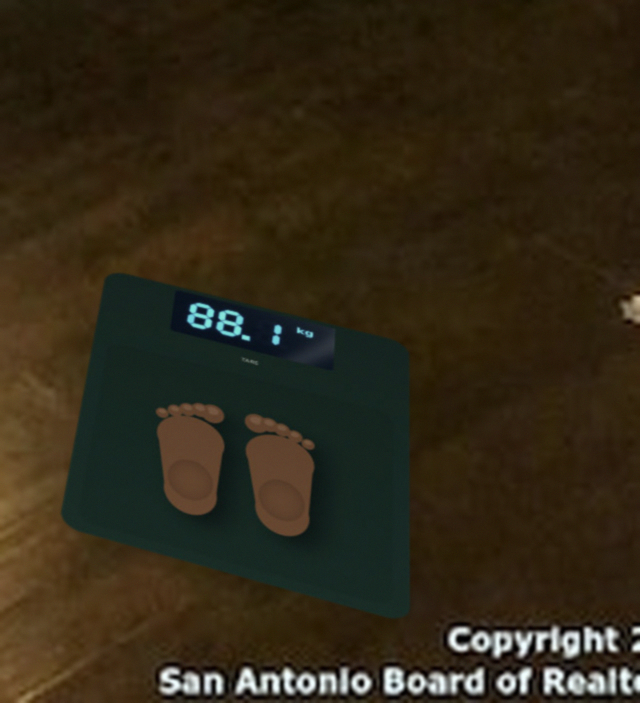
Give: 88.1 kg
